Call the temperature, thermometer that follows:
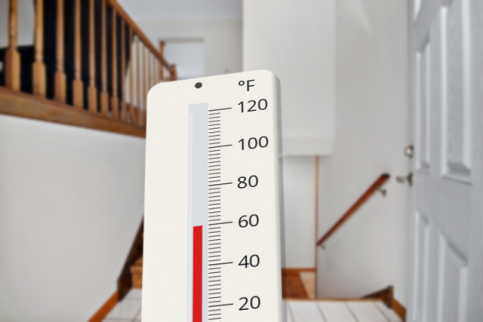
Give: 60 °F
